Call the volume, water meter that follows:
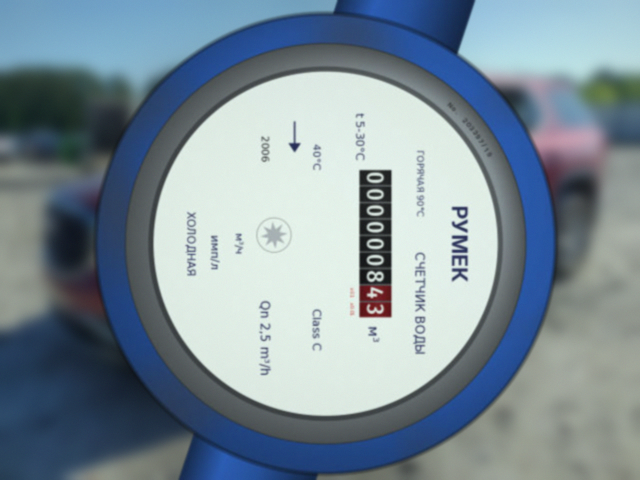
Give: 8.43 m³
